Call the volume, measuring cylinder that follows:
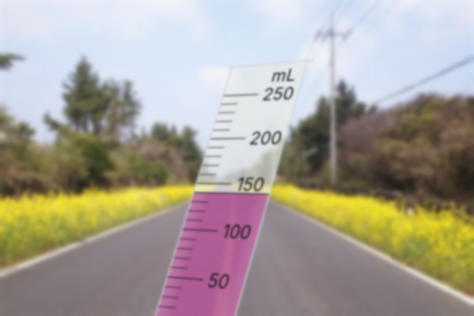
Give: 140 mL
